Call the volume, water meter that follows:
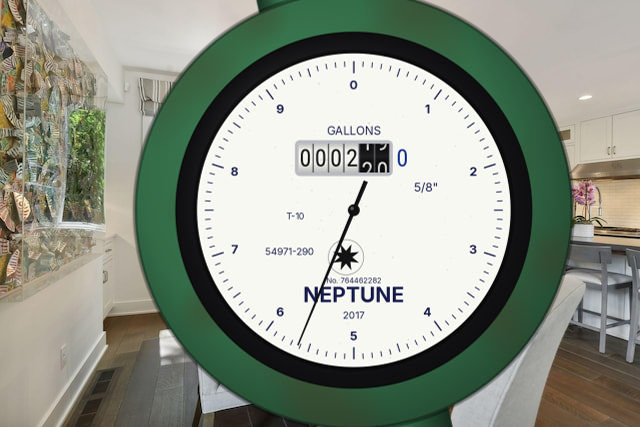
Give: 2195.6 gal
